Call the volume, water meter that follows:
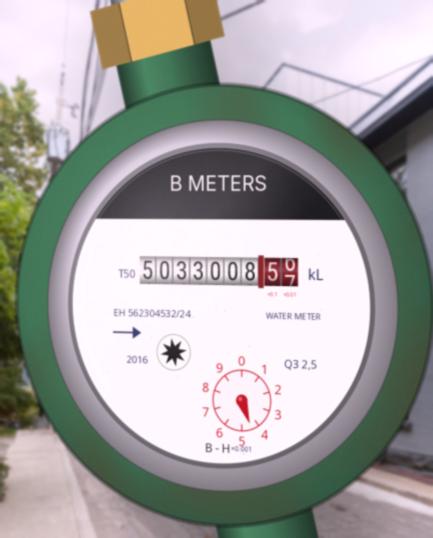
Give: 5033008.564 kL
